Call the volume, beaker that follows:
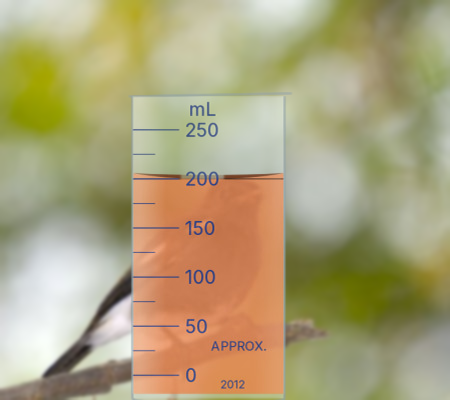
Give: 200 mL
